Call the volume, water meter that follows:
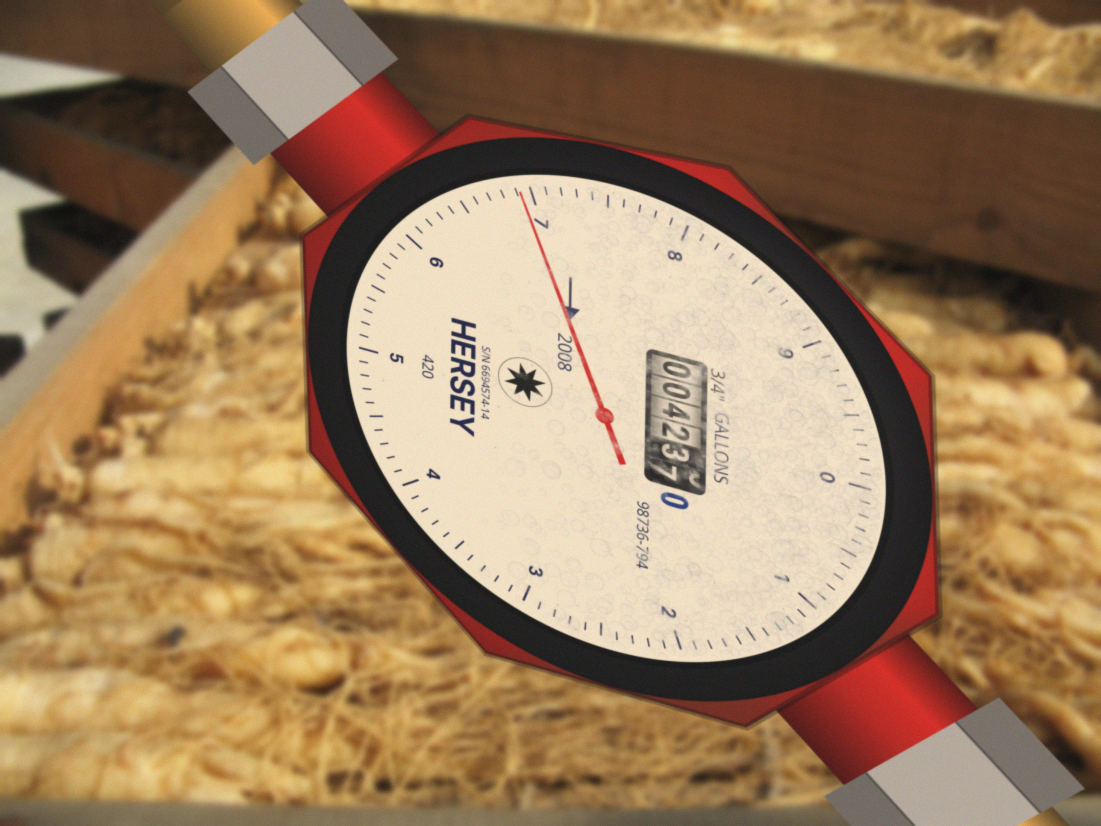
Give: 42366.9 gal
